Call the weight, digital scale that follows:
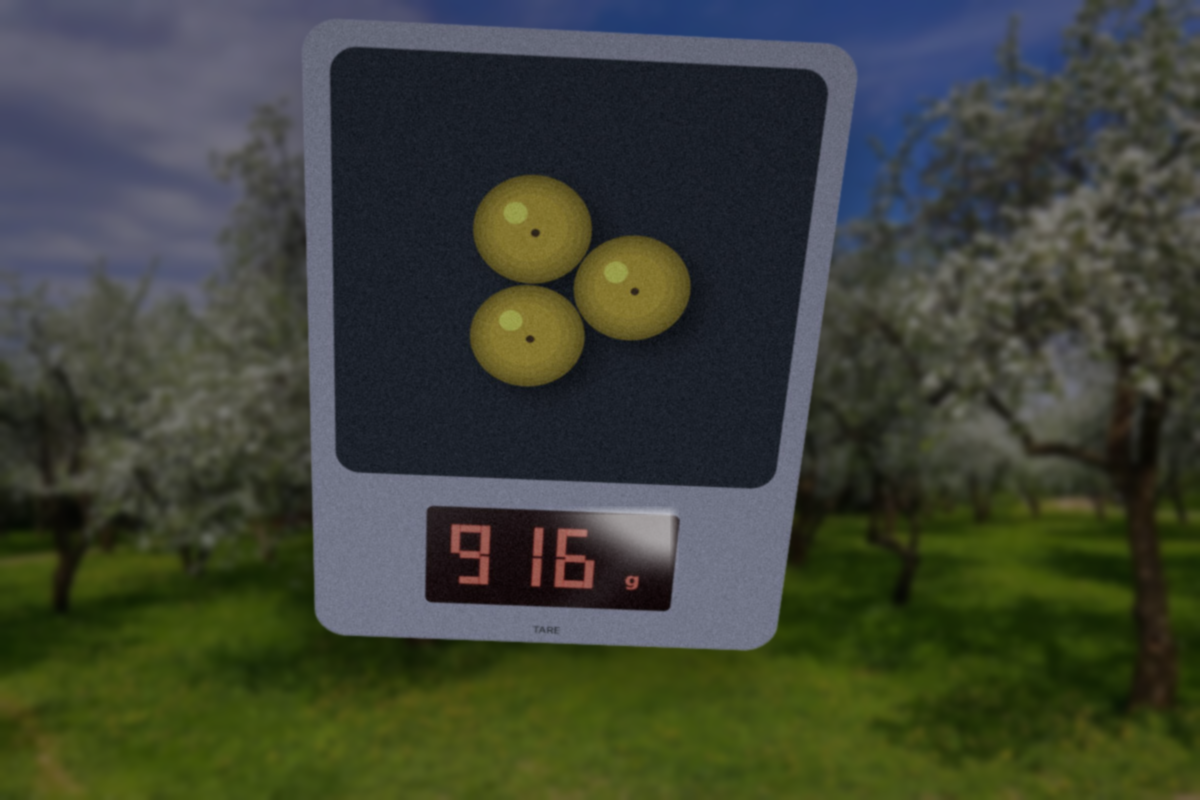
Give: 916 g
